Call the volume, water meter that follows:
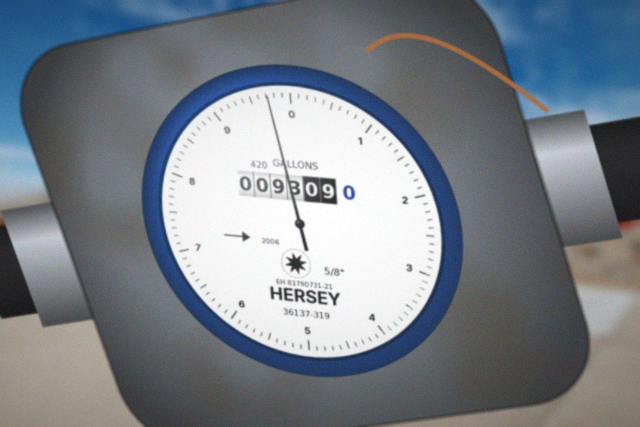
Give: 93089.7 gal
